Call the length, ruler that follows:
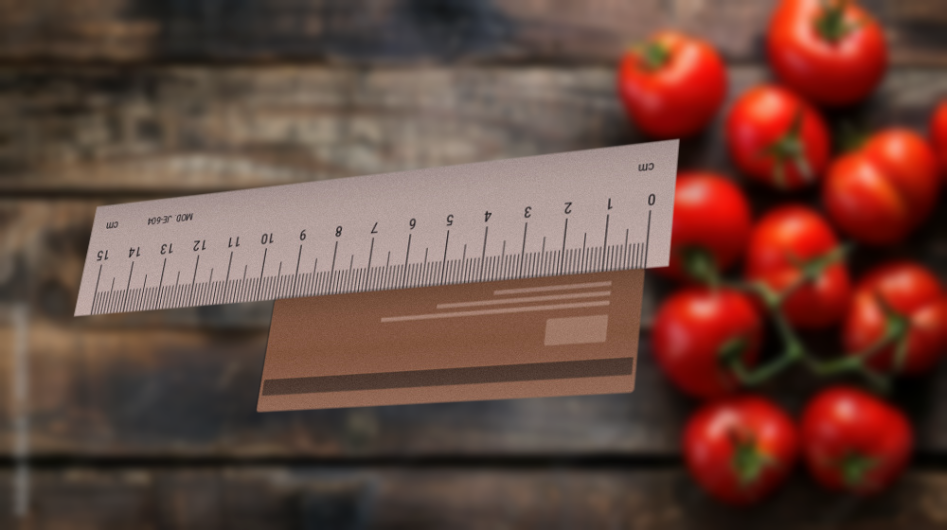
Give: 9.5 cm
